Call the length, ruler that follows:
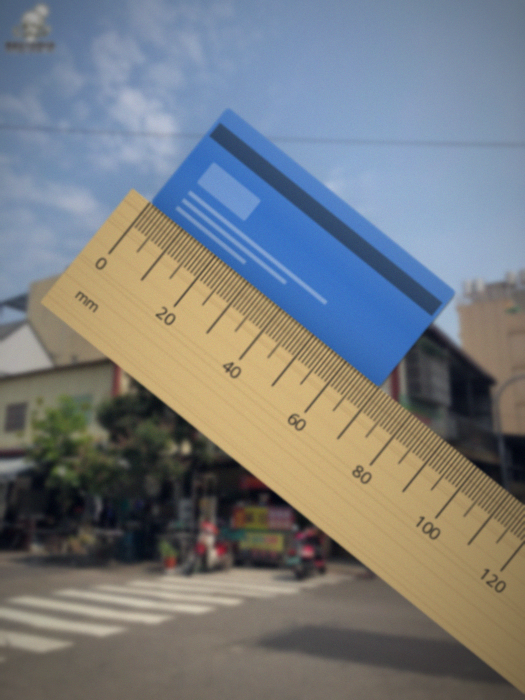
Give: 70 mm
